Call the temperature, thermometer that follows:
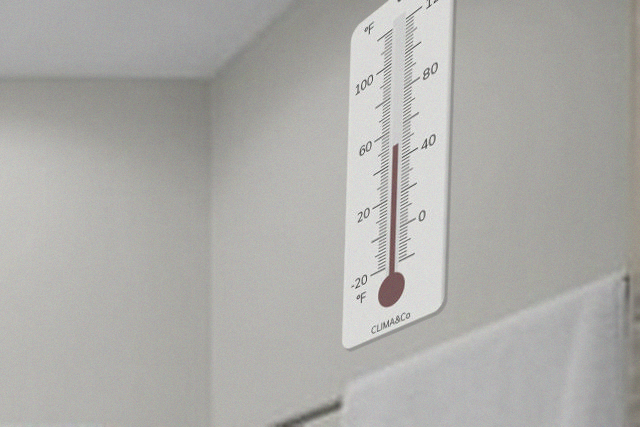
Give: 50 °F
